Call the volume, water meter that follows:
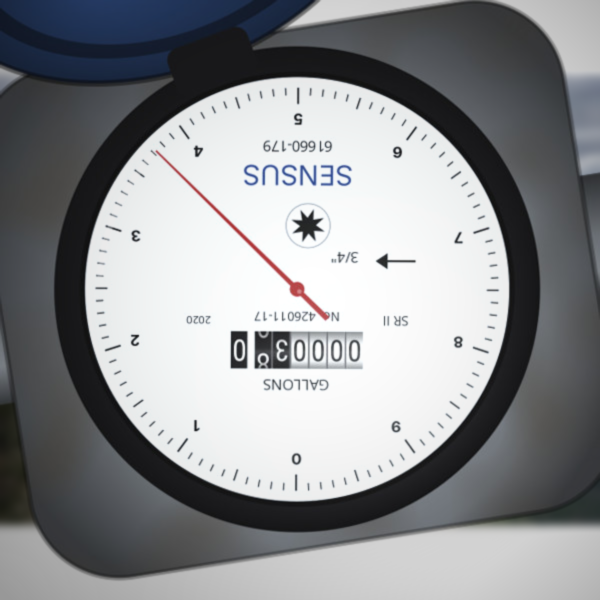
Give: 383.7 gal
